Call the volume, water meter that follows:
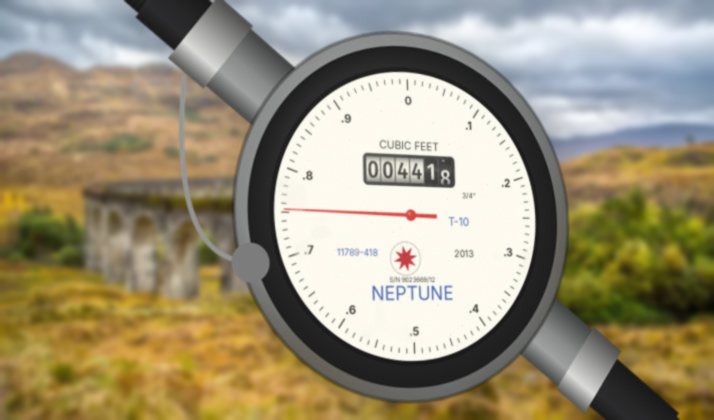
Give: 4417.75 ft³
